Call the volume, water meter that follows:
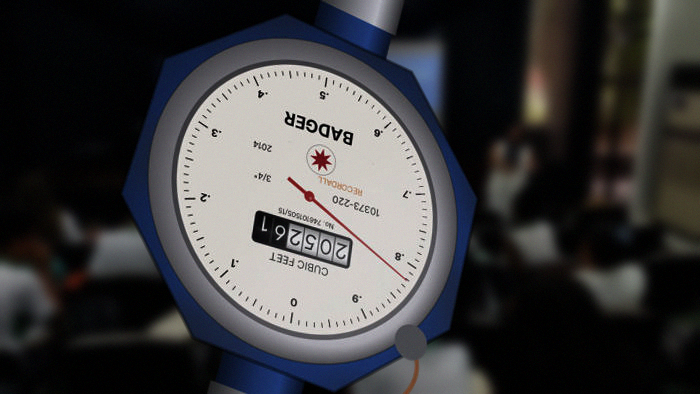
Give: 205260.82 ft³
